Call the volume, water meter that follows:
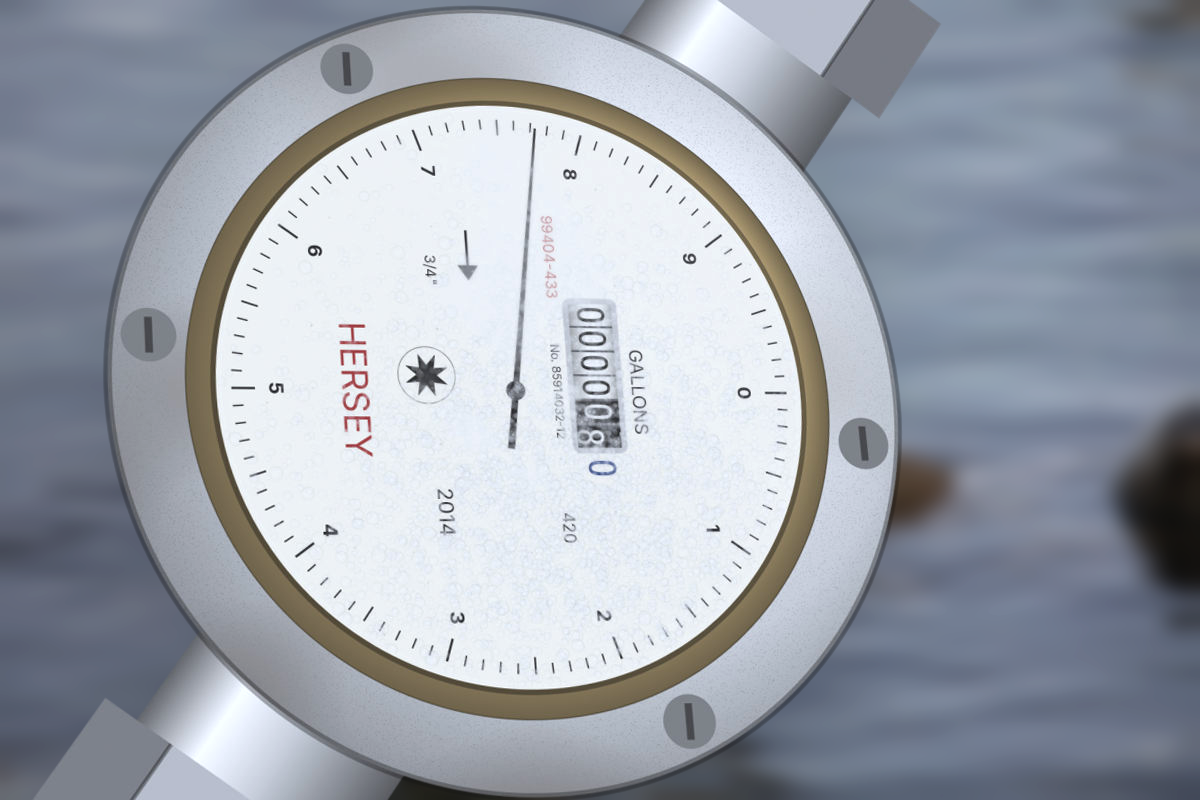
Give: 77.7 gal
